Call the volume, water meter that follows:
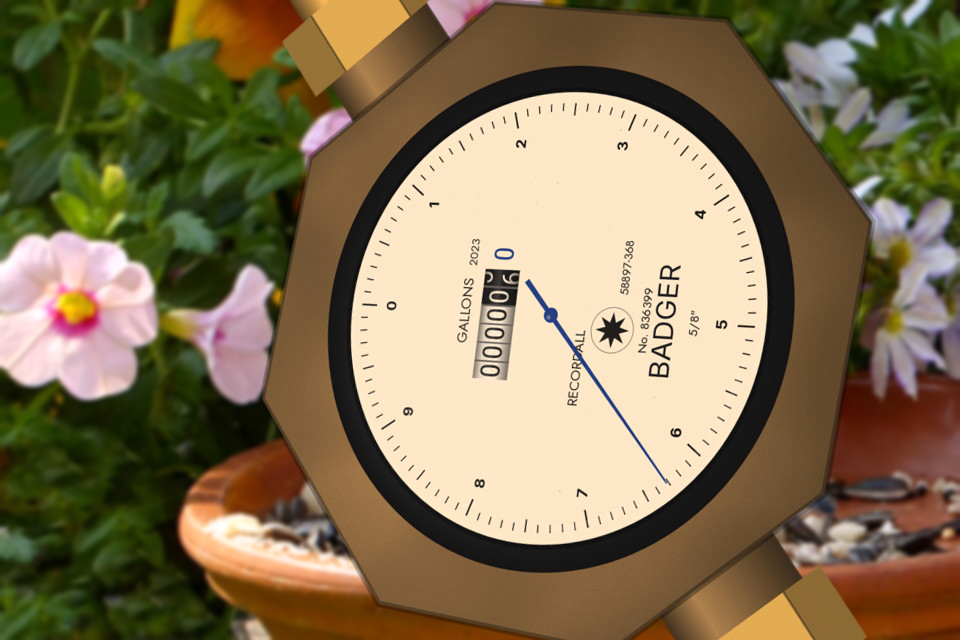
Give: 56.3 gal
